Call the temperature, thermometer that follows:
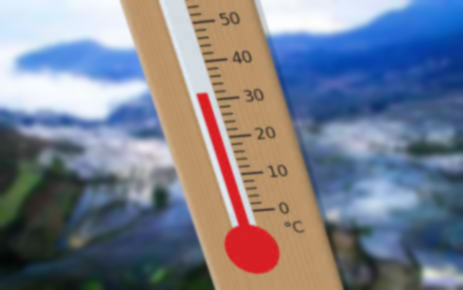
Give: 32 °C
